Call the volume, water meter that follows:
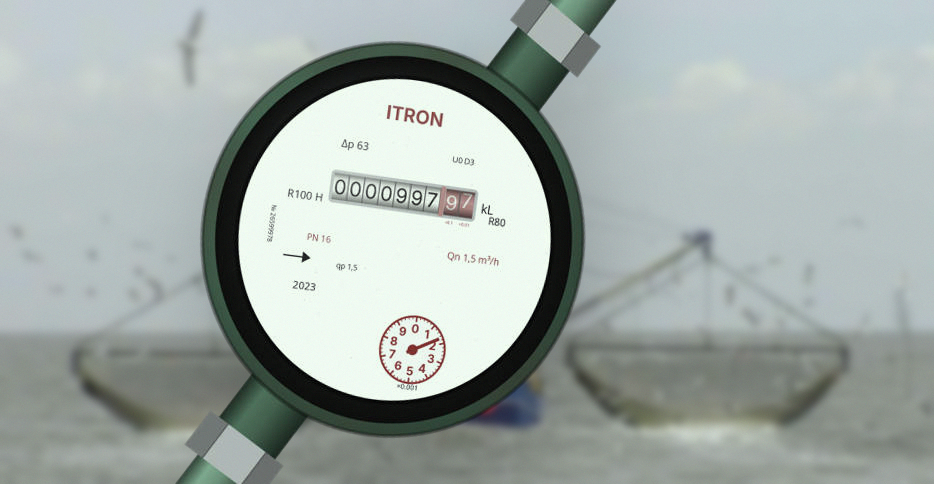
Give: 997.971 kL
